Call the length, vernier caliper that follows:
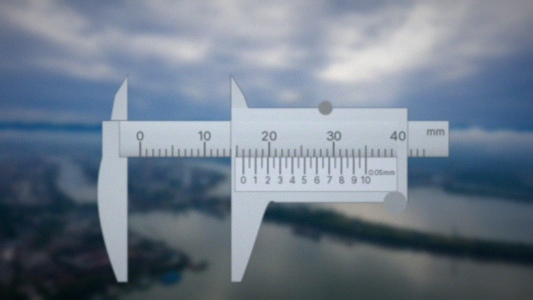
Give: 16.0 mm
